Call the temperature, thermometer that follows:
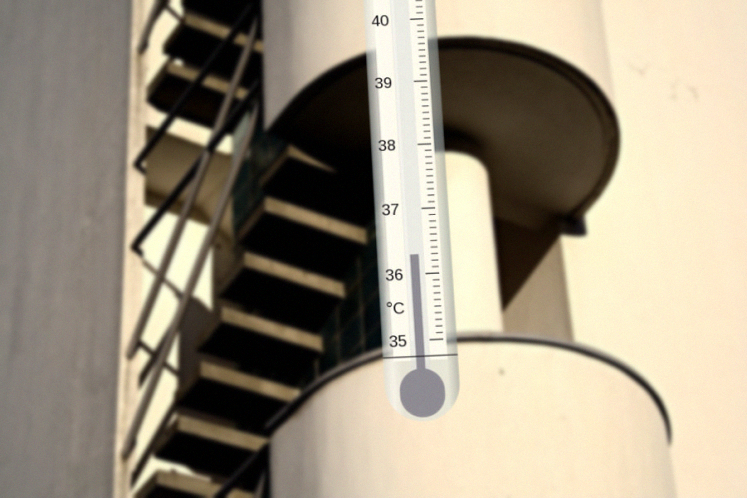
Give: 36.3 °C
